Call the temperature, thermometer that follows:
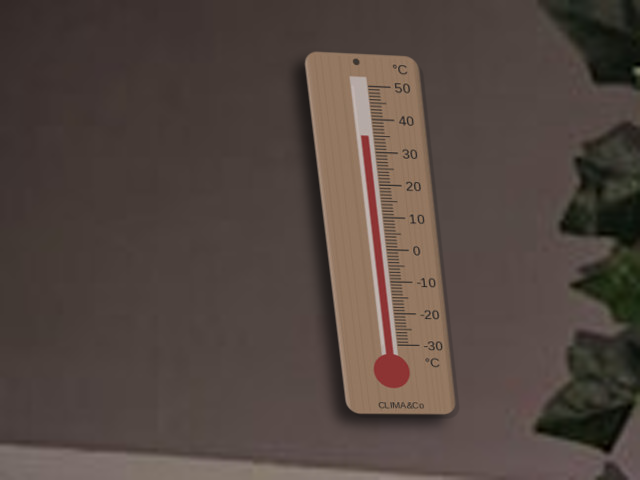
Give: 35 °C
